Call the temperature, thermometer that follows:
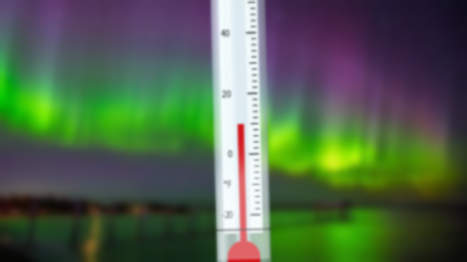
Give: 10 °F
